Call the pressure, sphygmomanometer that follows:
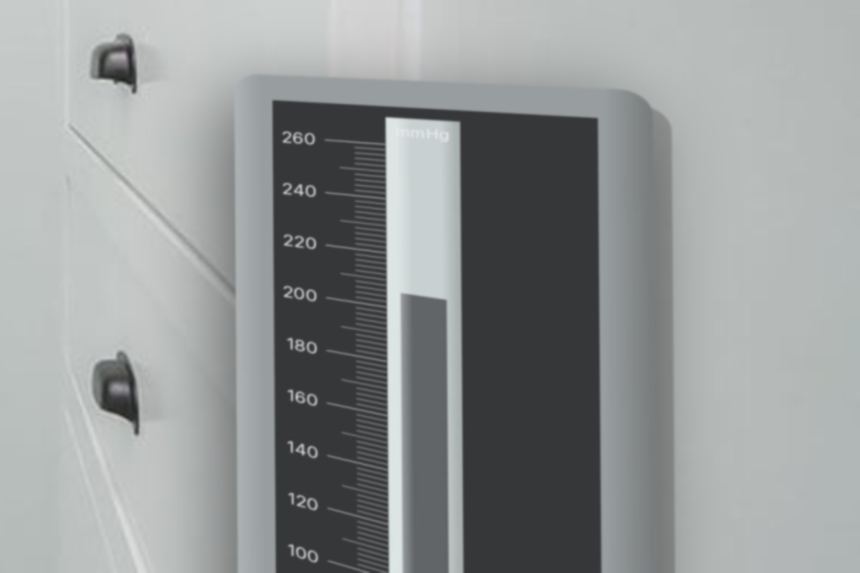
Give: 206 mmHg
